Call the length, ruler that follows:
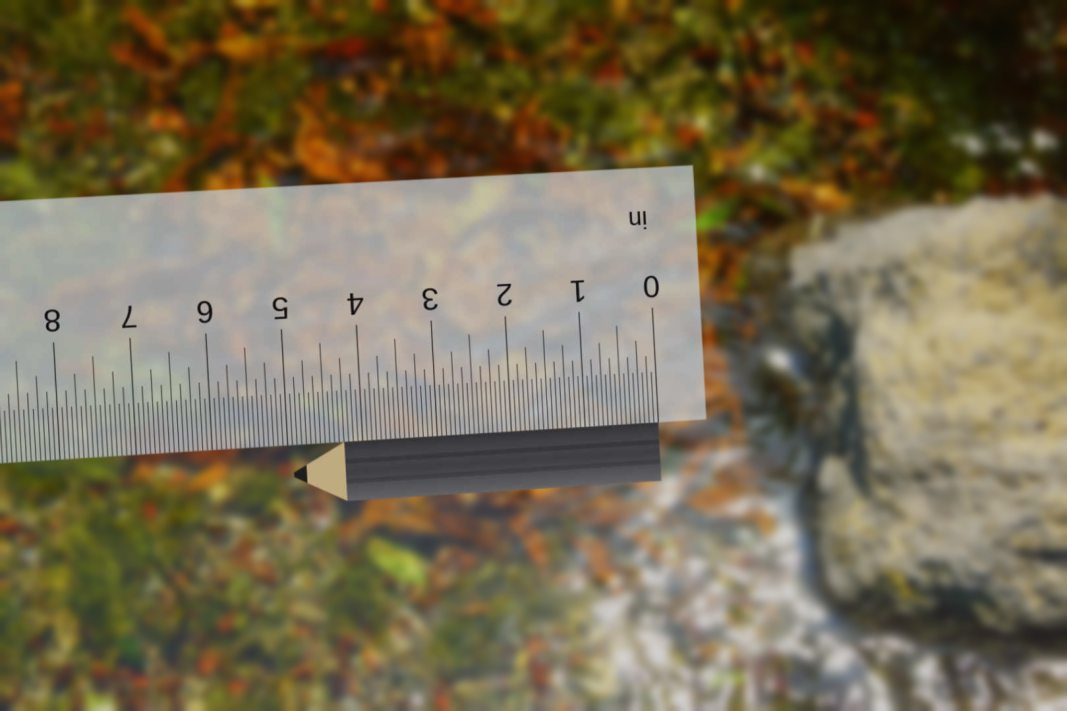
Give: 4.9375 in
